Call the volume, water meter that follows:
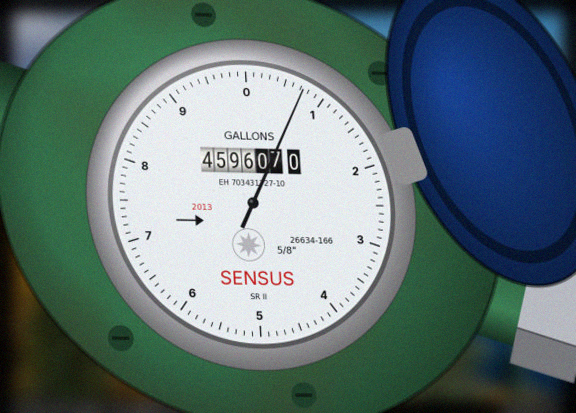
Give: 4596070.7 gal
